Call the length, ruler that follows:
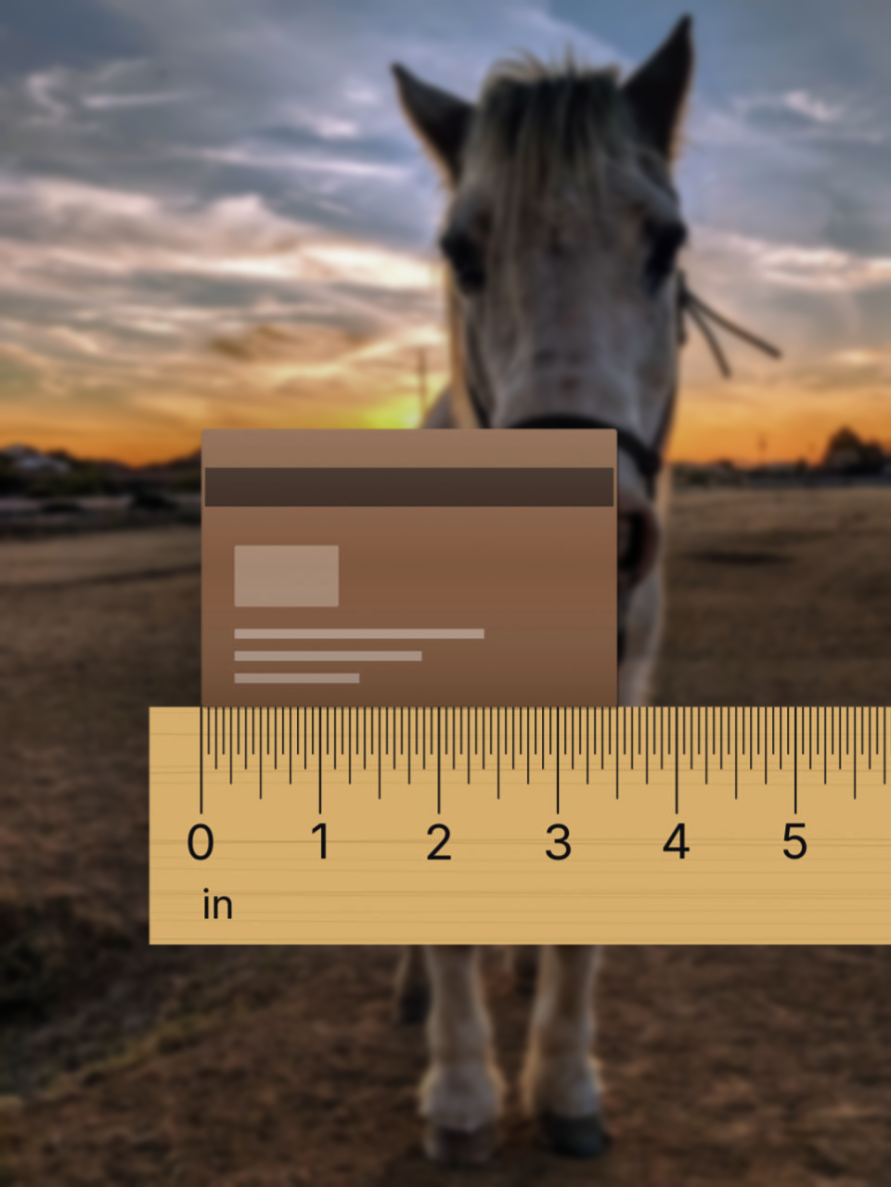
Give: 3.5 in
